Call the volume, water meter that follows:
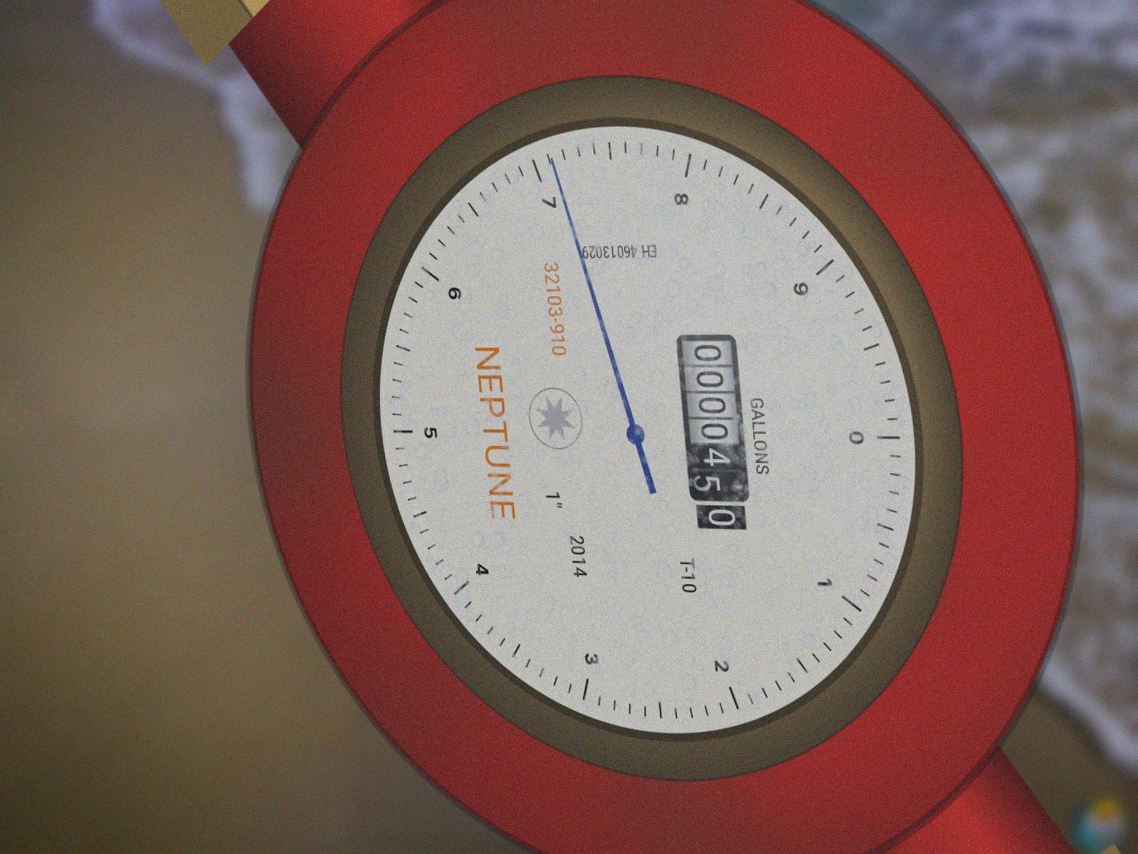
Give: 447.1 gal
